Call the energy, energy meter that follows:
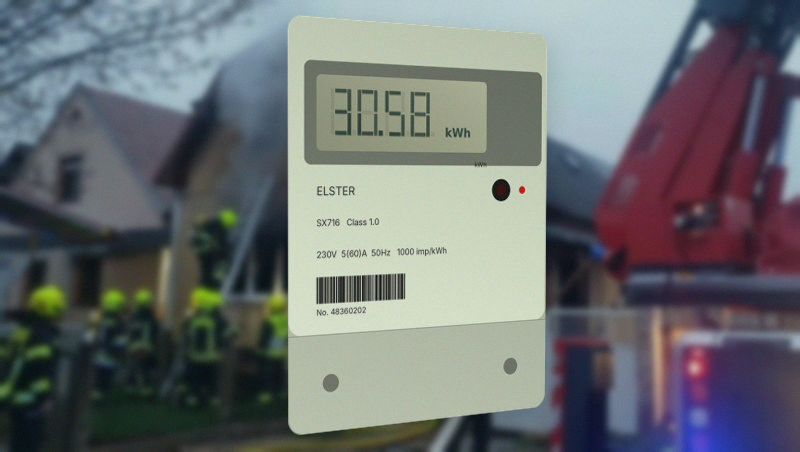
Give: 30.58 kWh
